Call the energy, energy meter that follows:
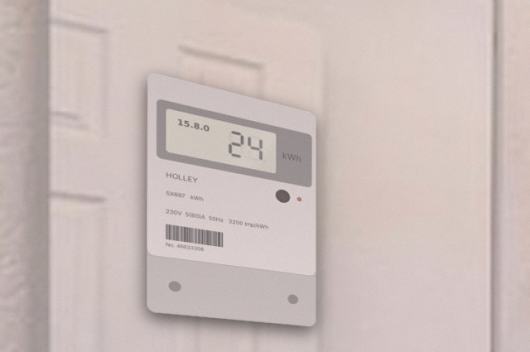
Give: 24 kWh
